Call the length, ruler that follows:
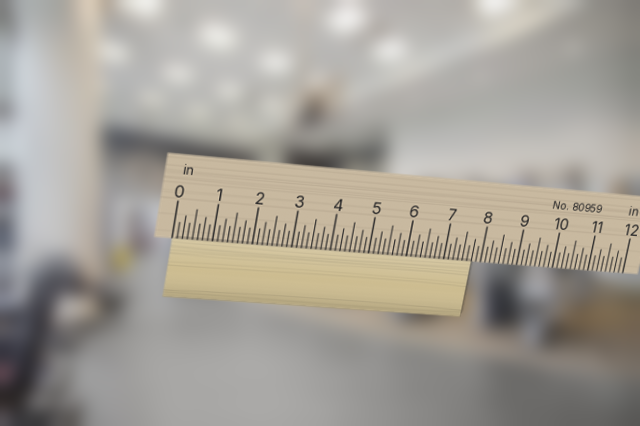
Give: 7.75 in
